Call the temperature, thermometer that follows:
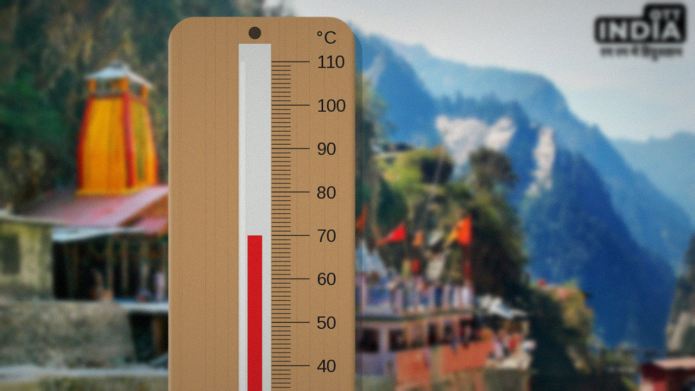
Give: 70 °C
